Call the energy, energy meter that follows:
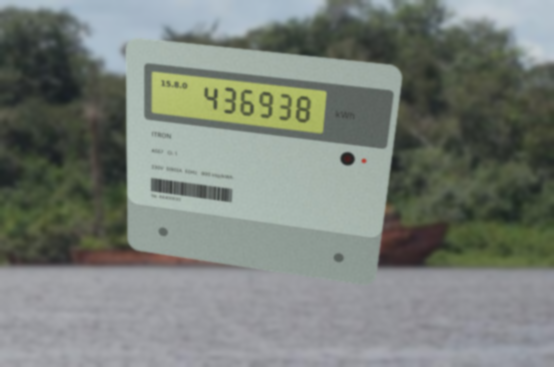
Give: 436938 kWh
